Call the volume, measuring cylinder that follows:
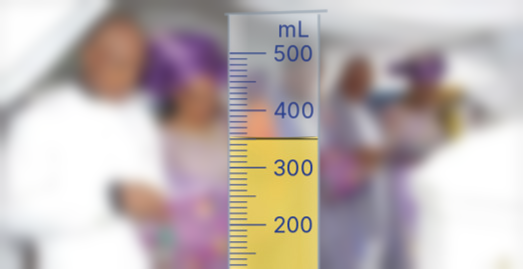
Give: 350 mL
